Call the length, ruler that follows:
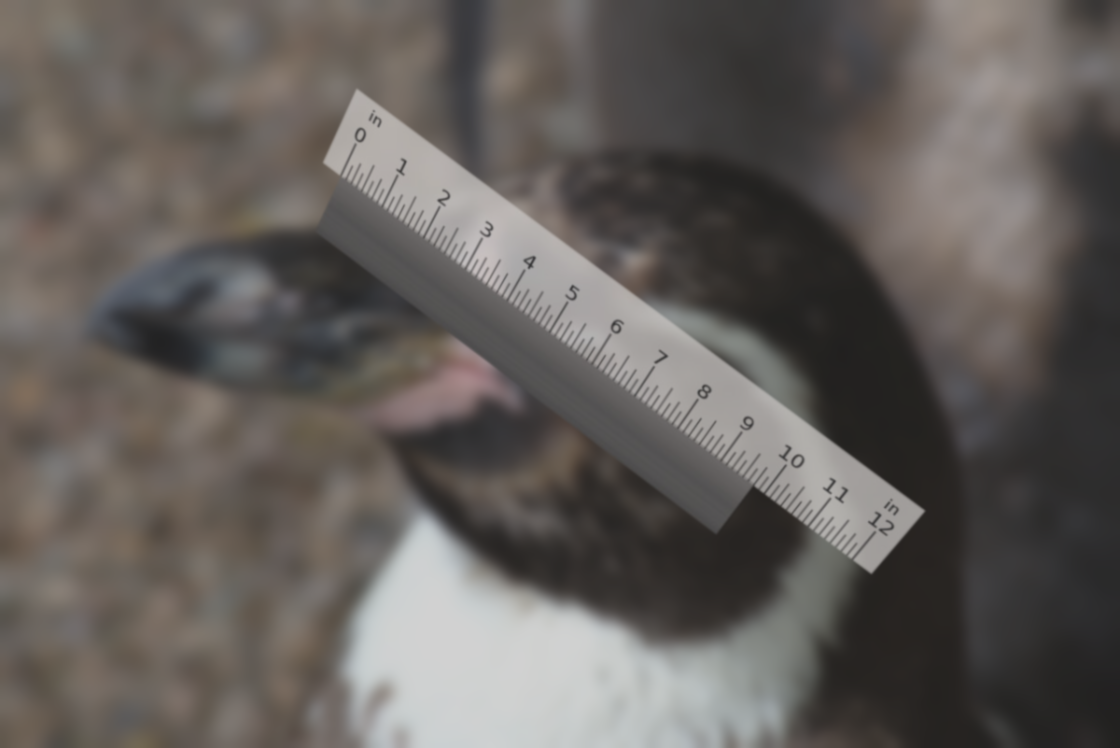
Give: 9.75 in
